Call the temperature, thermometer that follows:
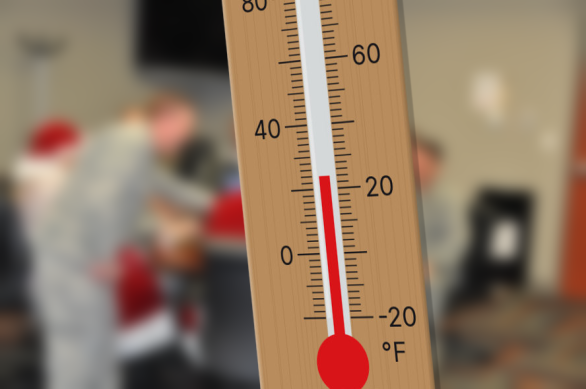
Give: 24 °F
